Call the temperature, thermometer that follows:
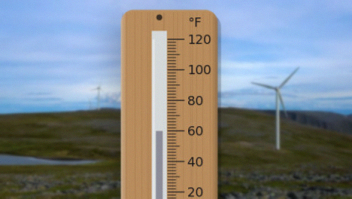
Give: 60 °F
